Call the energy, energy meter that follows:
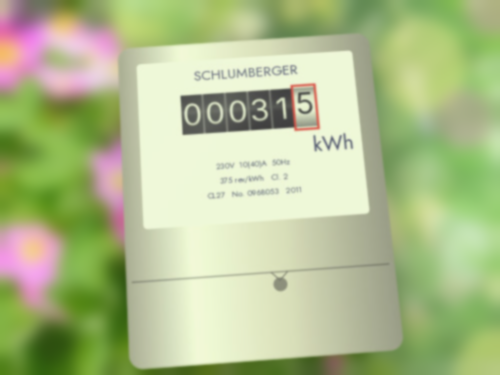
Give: 31.5 kWh
